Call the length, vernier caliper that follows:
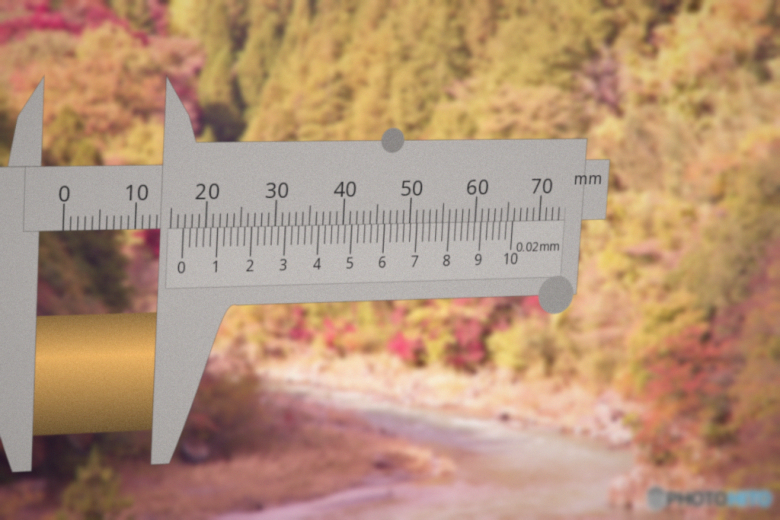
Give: 16.8 mm
